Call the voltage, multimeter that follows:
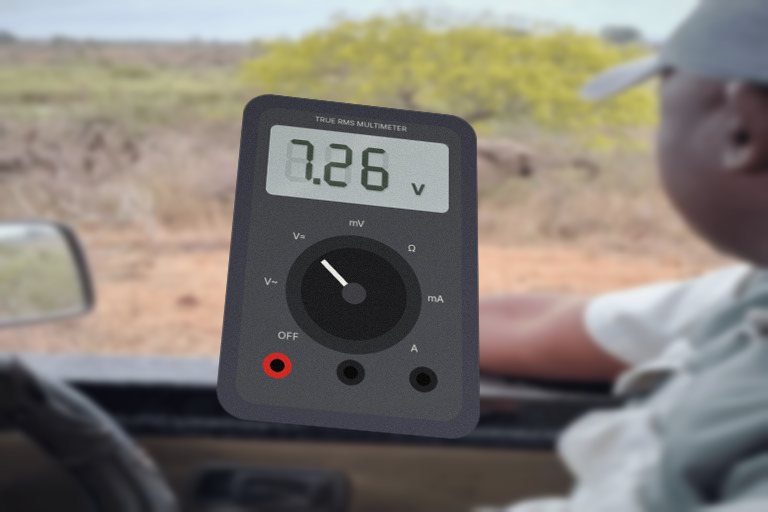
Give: 7.26 V
